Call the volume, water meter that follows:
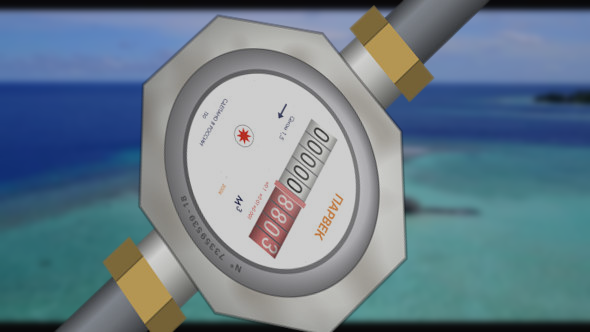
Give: 0.8803 m³
